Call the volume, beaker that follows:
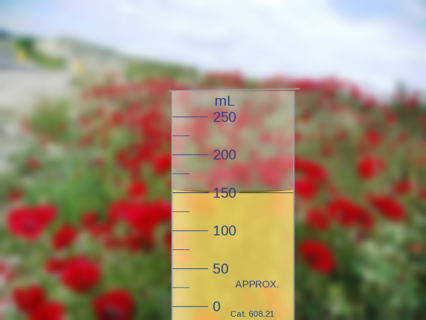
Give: 150 mL
